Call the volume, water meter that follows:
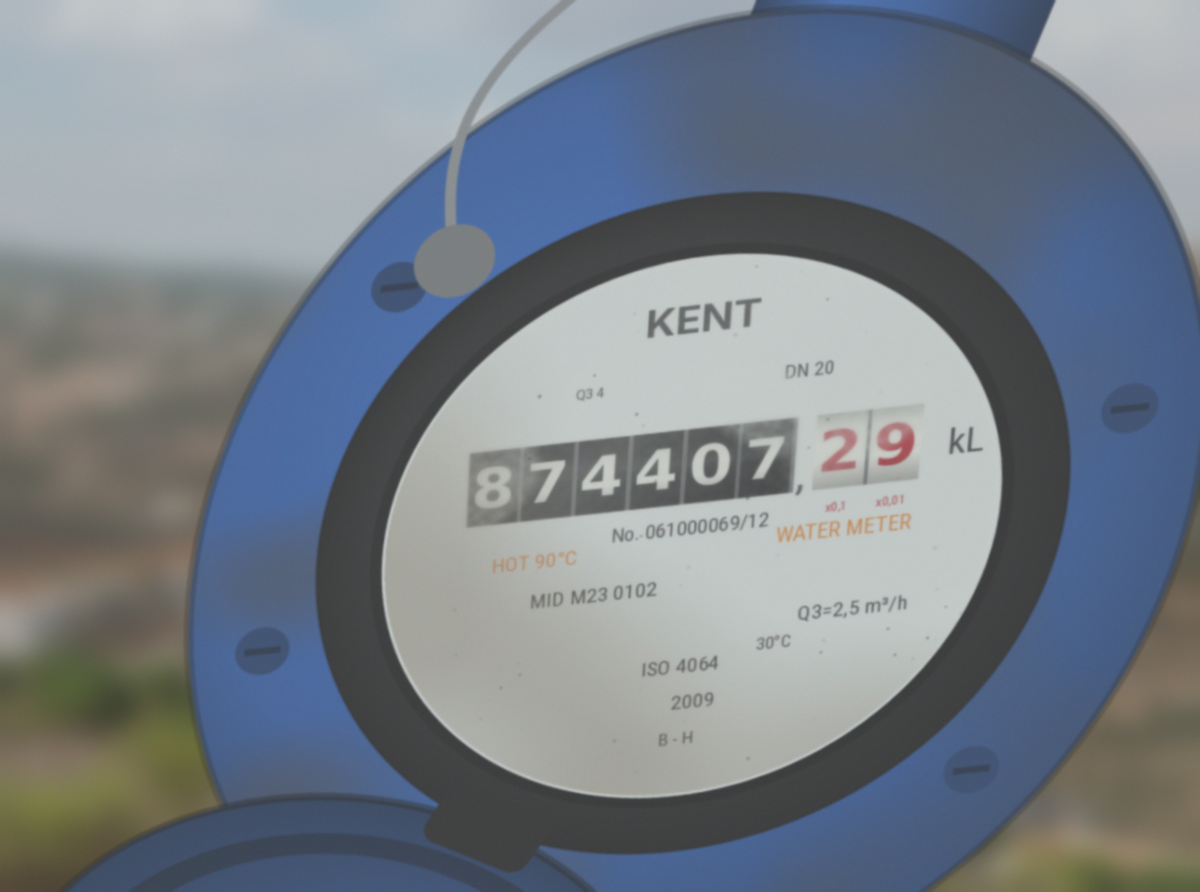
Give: 874407.29 kL
